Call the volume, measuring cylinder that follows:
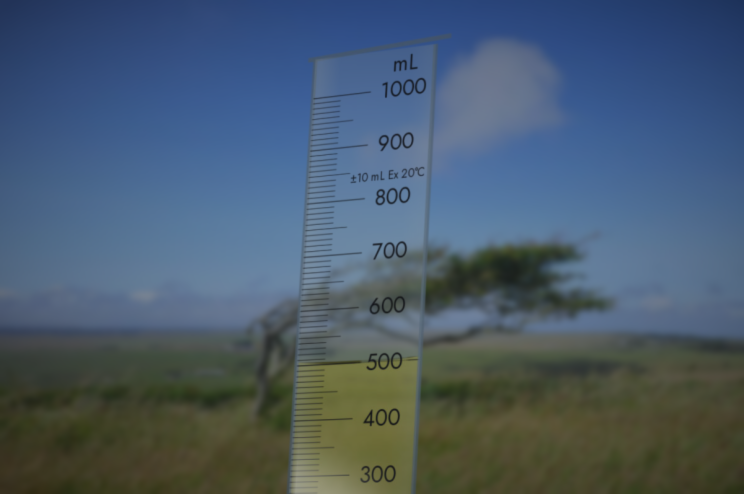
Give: 500 mL
